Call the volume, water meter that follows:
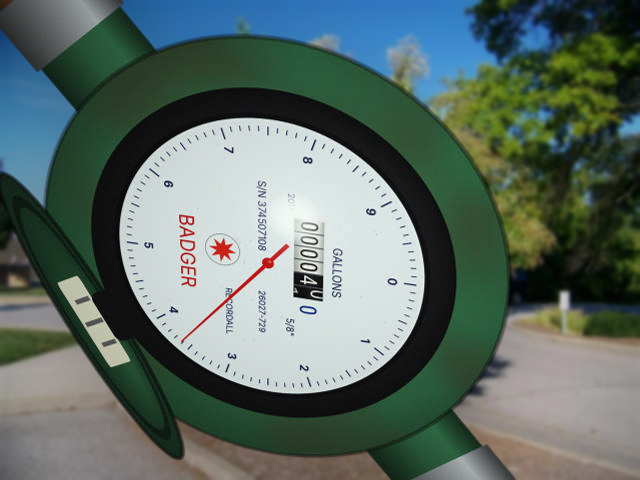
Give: 403.6 gal
